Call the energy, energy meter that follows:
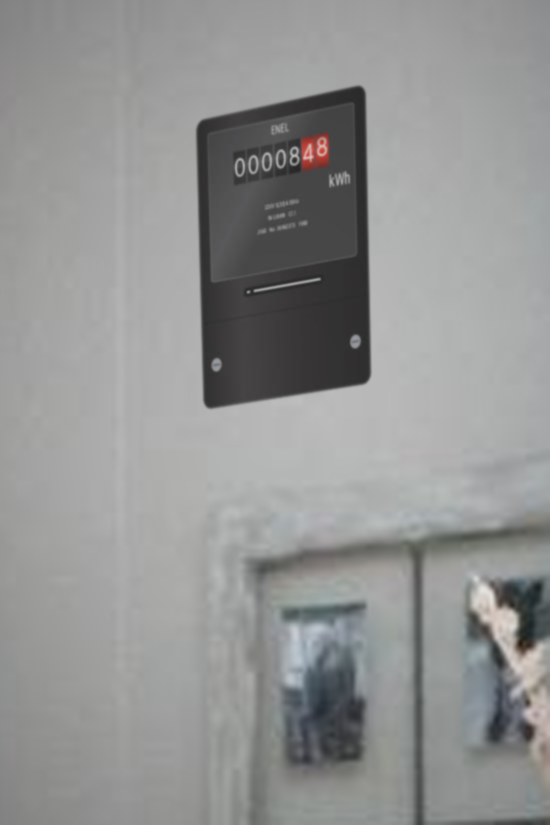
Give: 8.48 kWh
